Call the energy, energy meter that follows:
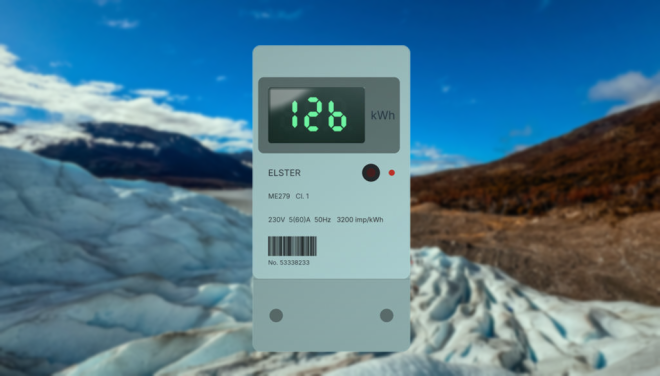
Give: 126 kWh
